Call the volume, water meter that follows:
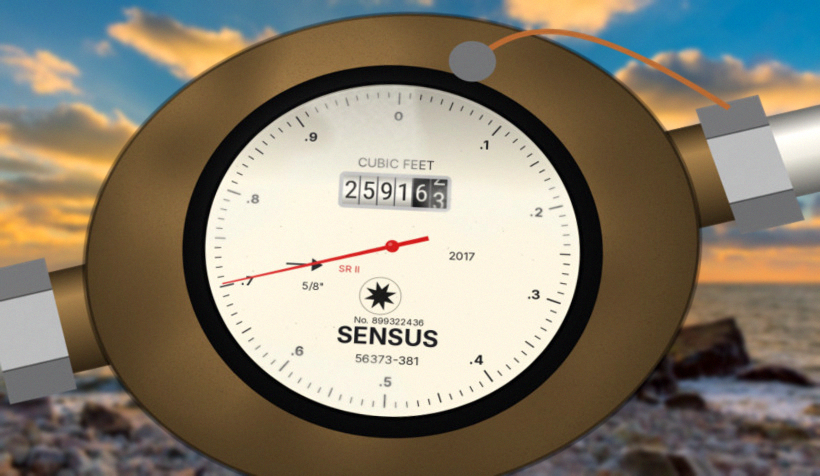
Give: 259162.70 ft³
